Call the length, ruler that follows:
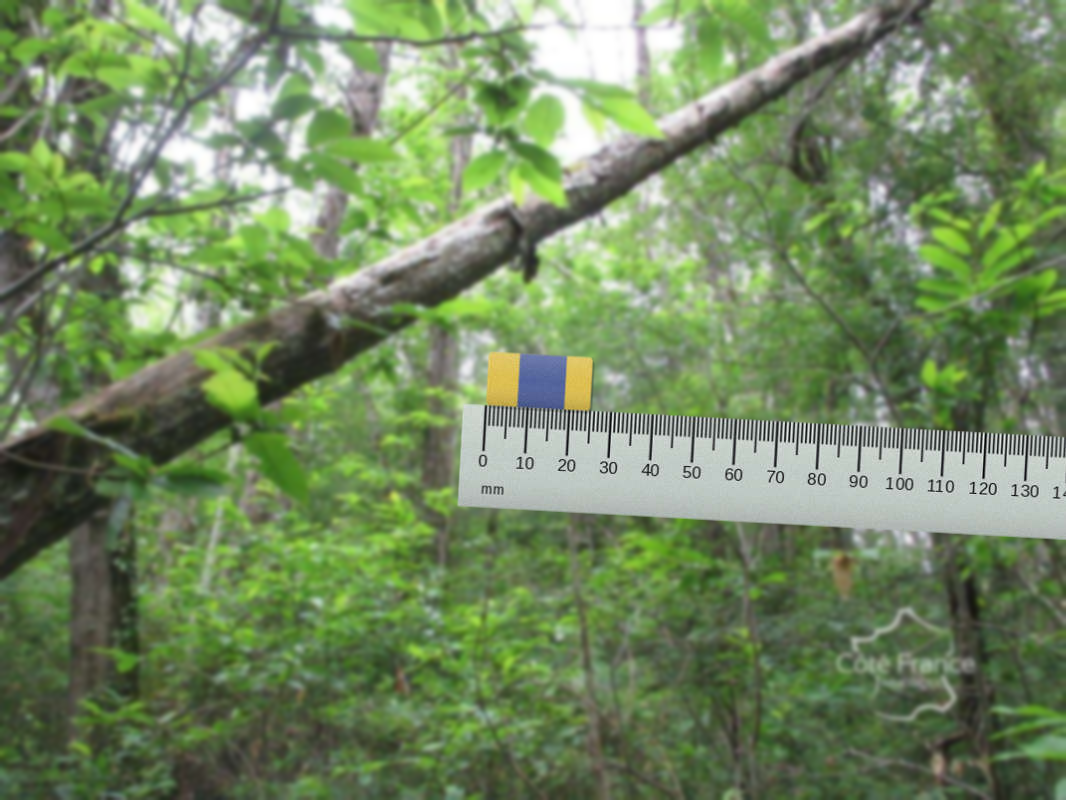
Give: 25 mm
